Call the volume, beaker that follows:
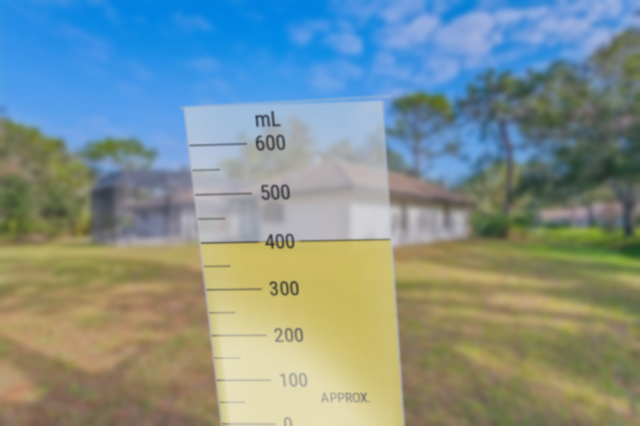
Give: 400 mL
